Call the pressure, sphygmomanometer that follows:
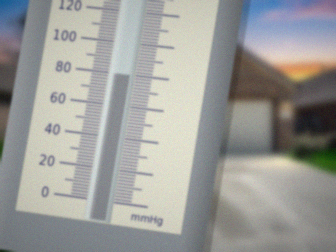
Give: 80 mmHg
